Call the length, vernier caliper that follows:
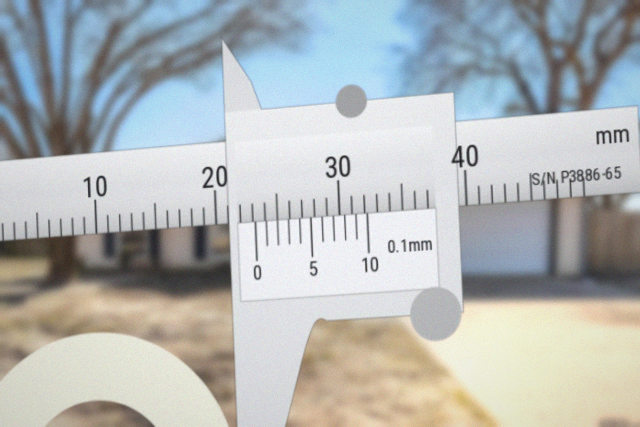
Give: 23.2 mm
